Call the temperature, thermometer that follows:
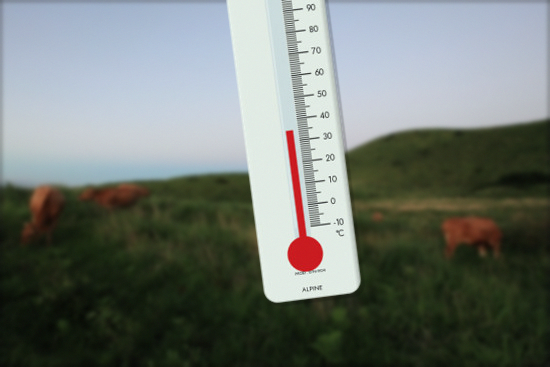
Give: 35 °C
